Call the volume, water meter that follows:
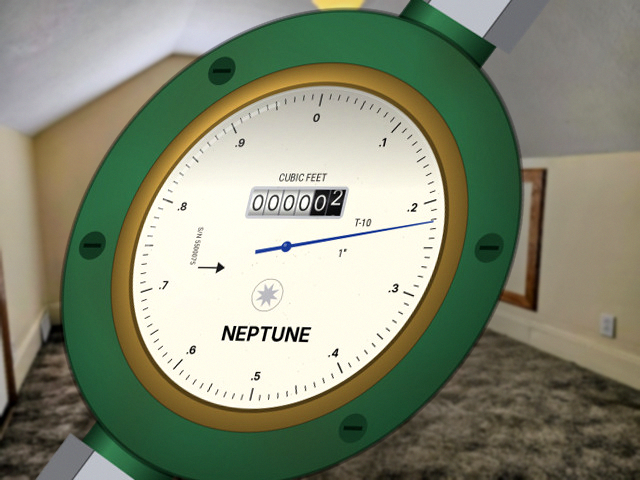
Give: 2.22 ft³
